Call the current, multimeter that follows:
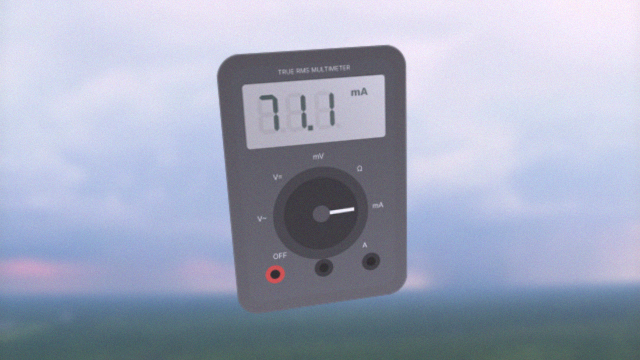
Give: 71.1 mA
